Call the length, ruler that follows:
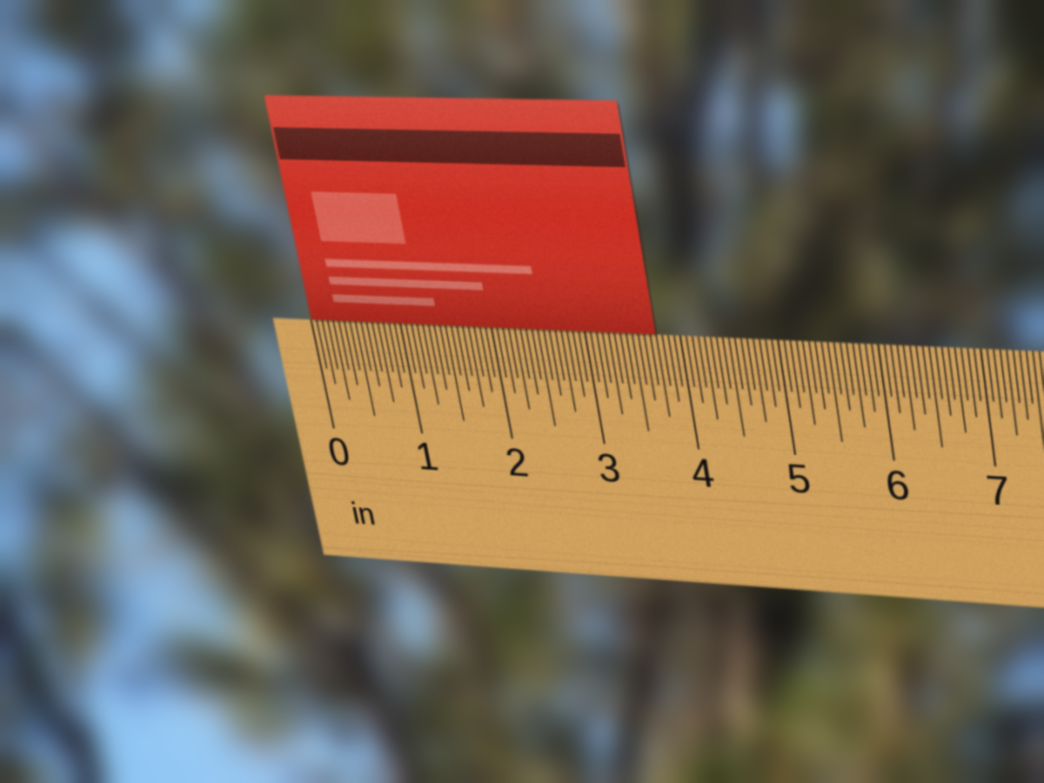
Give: 3.75 in
